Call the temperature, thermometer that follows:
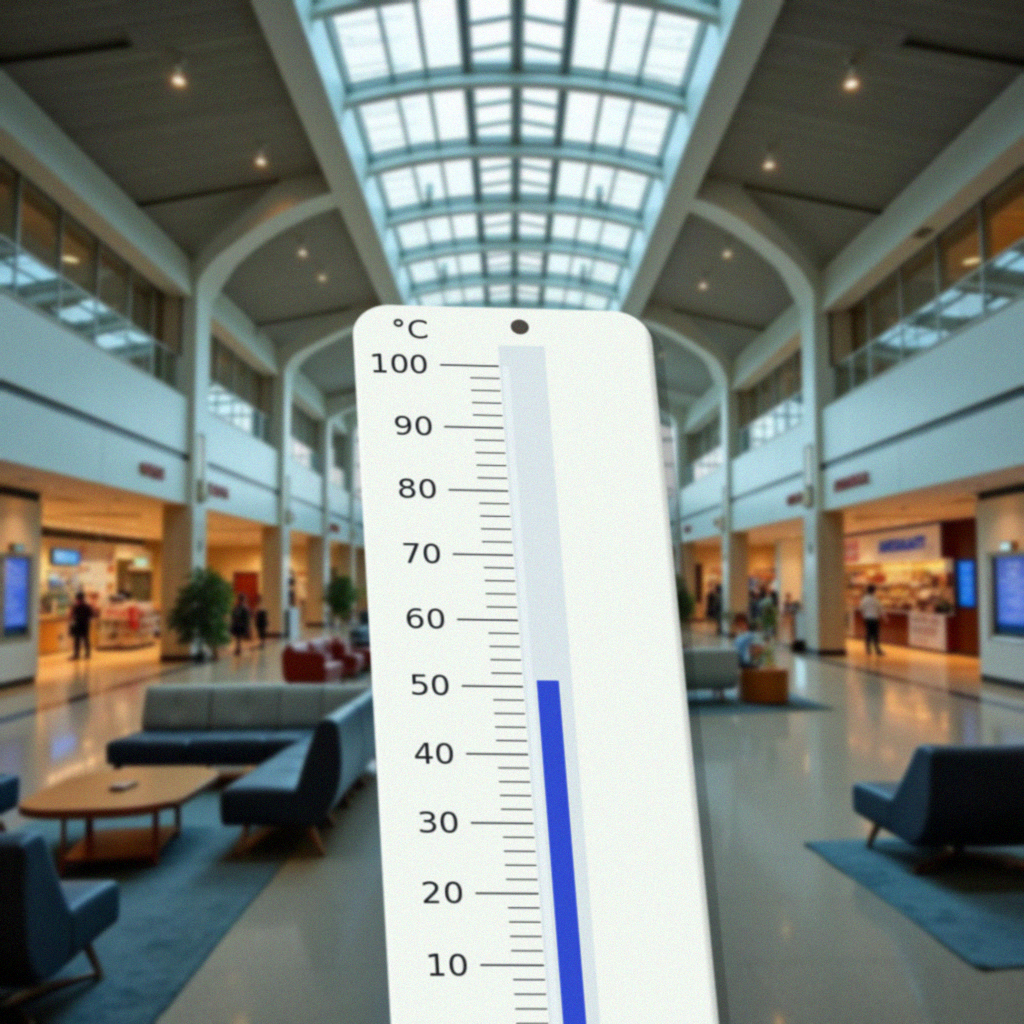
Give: 51 °C
